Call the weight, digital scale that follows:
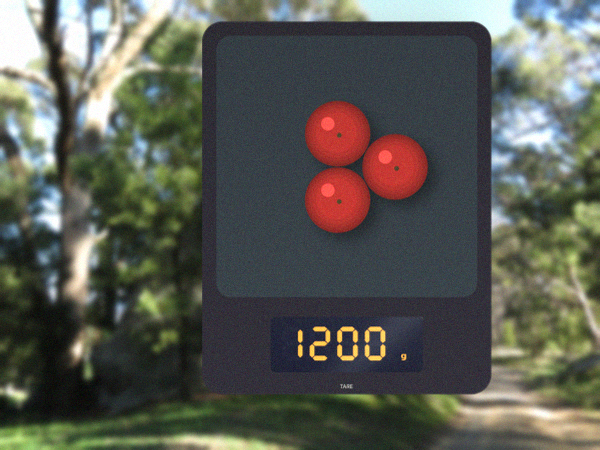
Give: 1200 g
